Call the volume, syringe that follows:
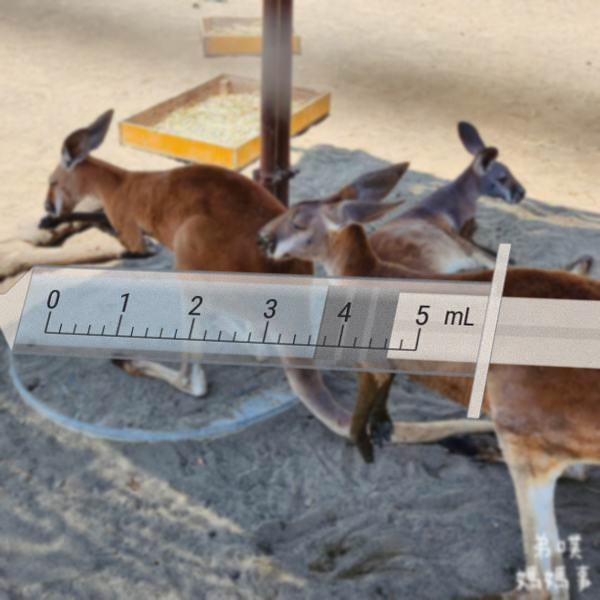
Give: 3.7 mL
